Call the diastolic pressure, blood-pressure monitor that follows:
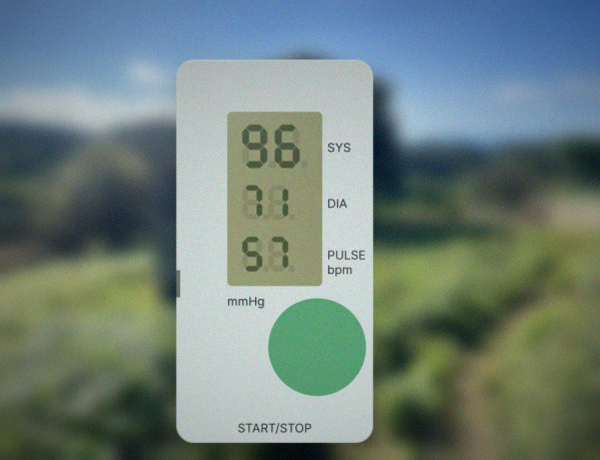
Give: 71 mmHg
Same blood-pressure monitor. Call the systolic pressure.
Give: 96 mmHg
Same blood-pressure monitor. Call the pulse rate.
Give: 57 bpm
